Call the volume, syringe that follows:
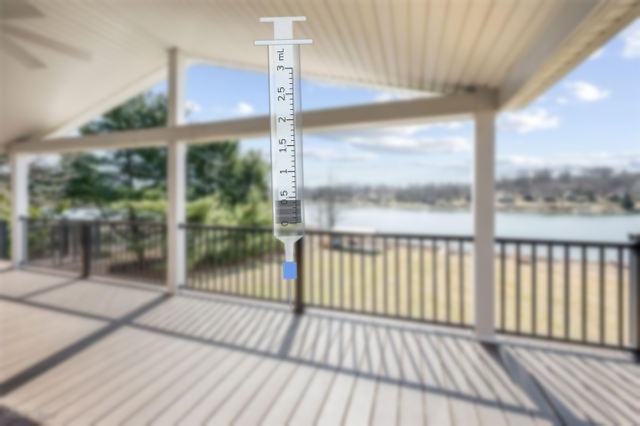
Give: 0 mL
